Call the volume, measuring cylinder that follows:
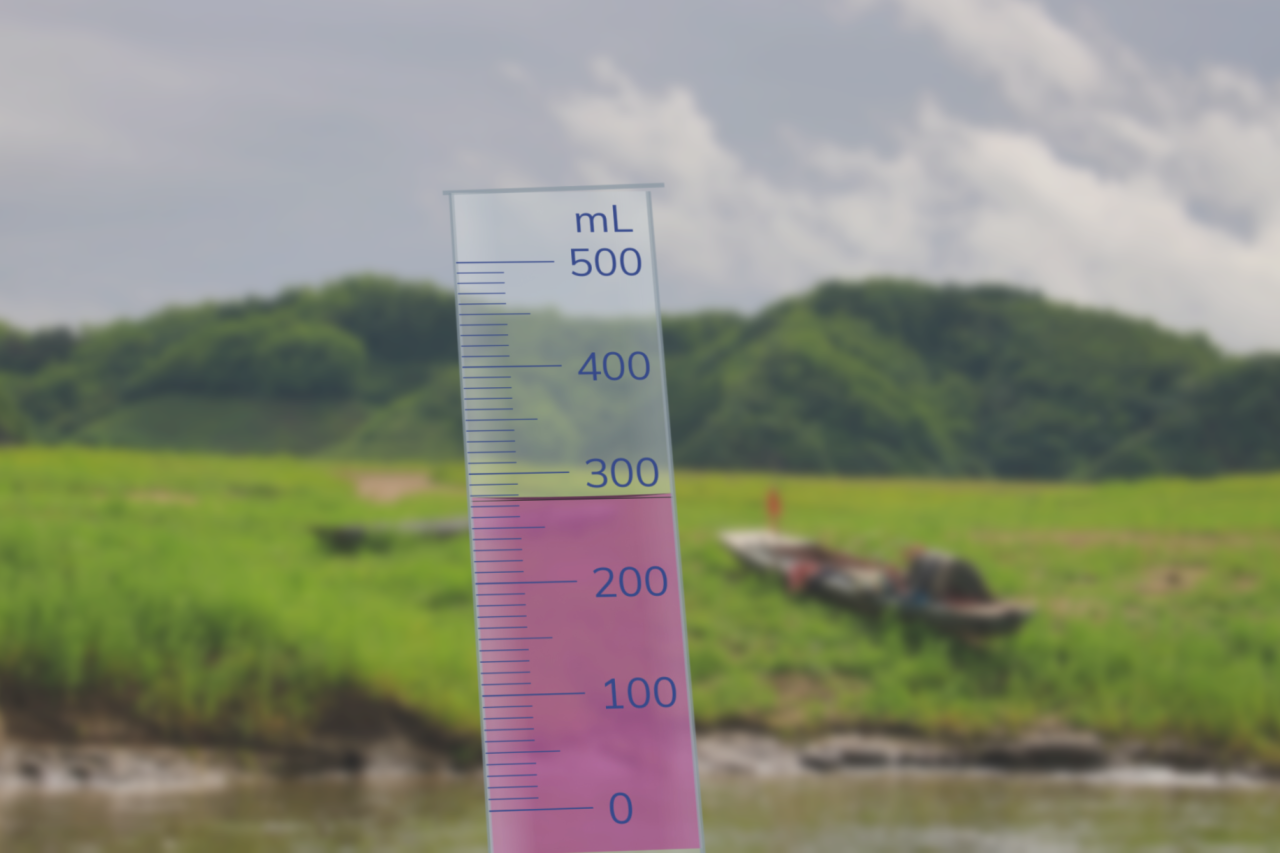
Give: 275 mL
